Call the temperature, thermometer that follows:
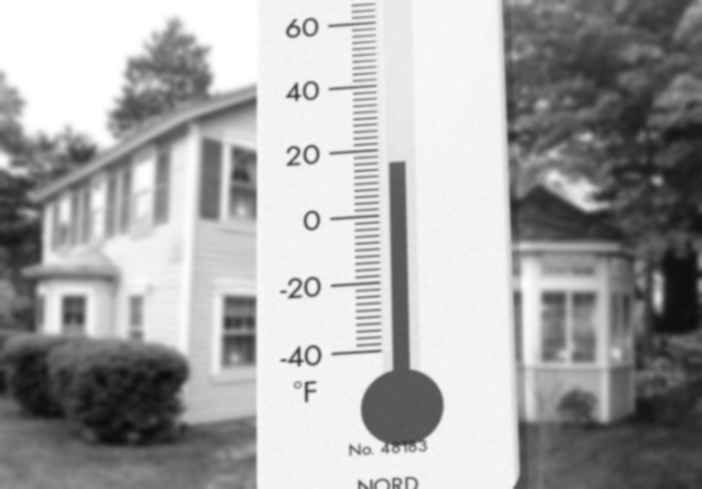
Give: 16 °F
